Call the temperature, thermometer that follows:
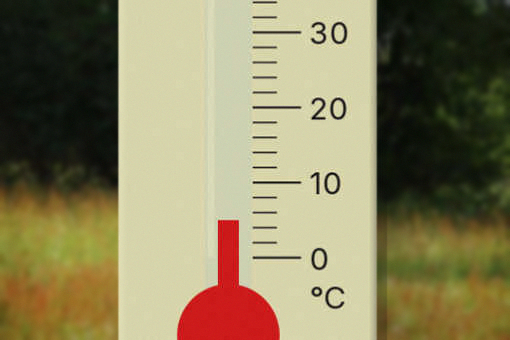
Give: 5 °C
